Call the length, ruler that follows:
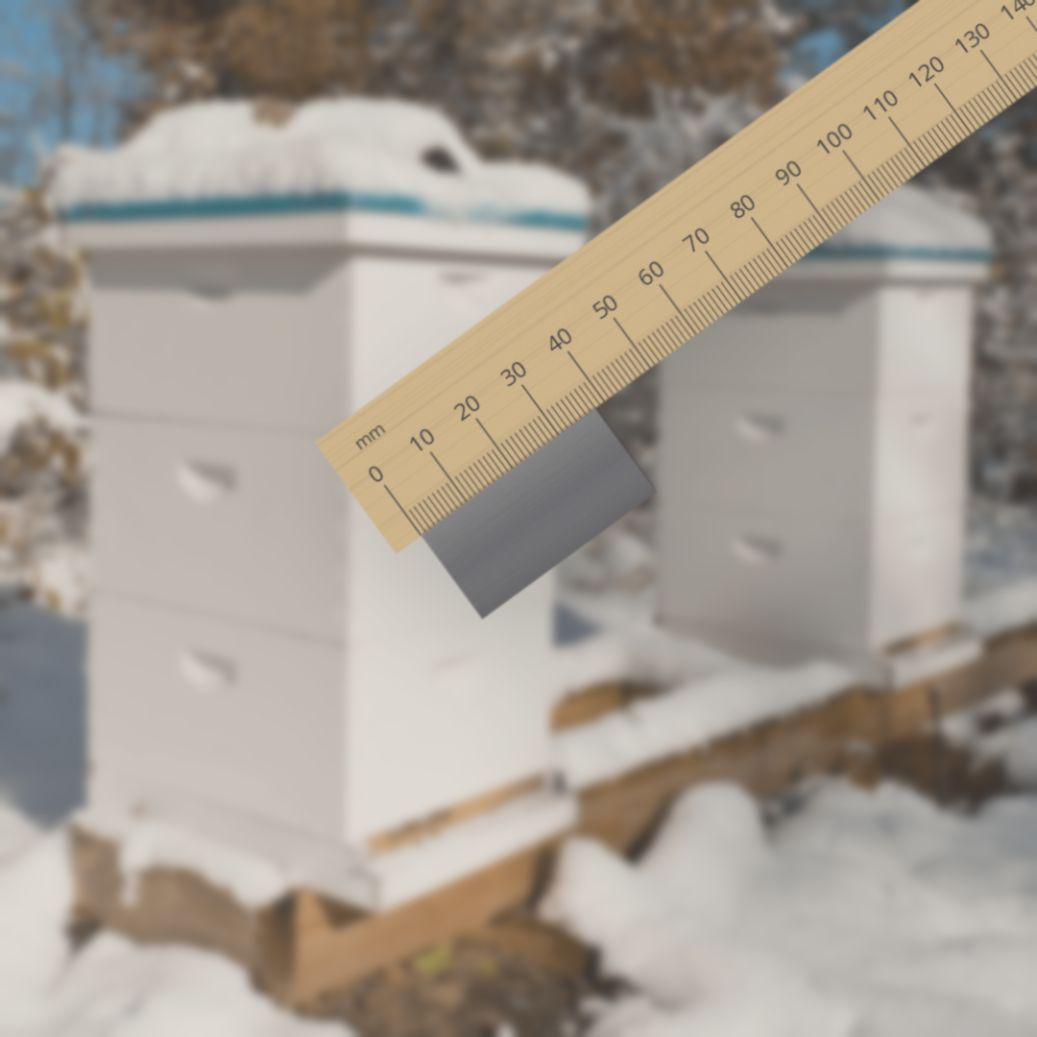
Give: 38 mm
